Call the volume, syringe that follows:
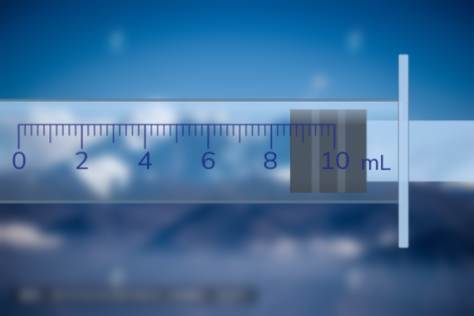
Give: 8.6 mL
